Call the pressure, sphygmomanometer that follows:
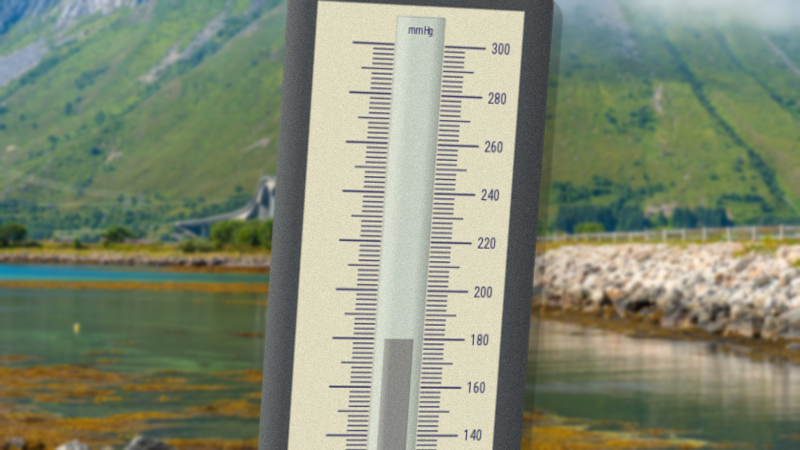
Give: 180 mmHg
